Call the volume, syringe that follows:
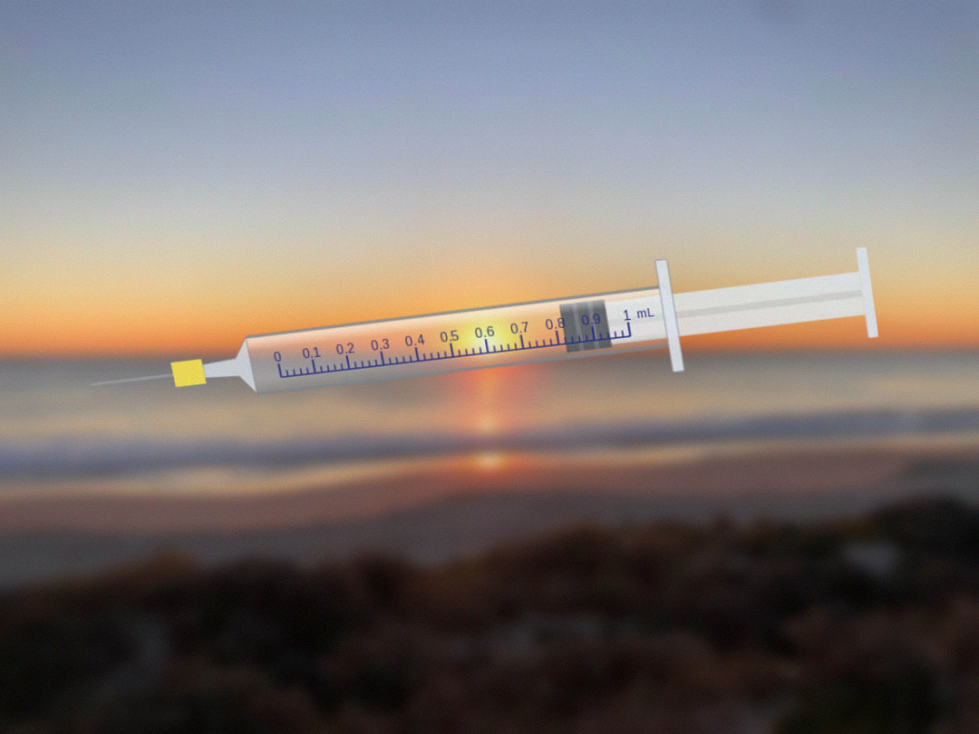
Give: 0.82 mL
